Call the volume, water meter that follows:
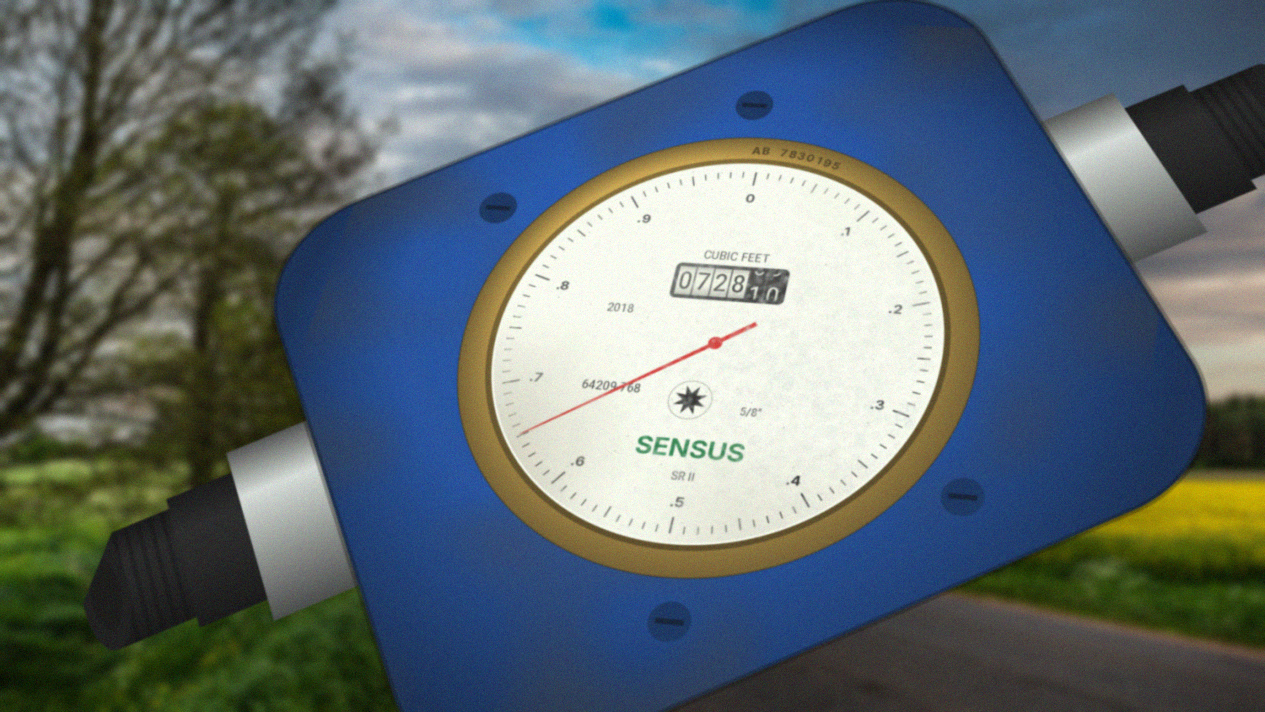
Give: 72809.65 ft³
